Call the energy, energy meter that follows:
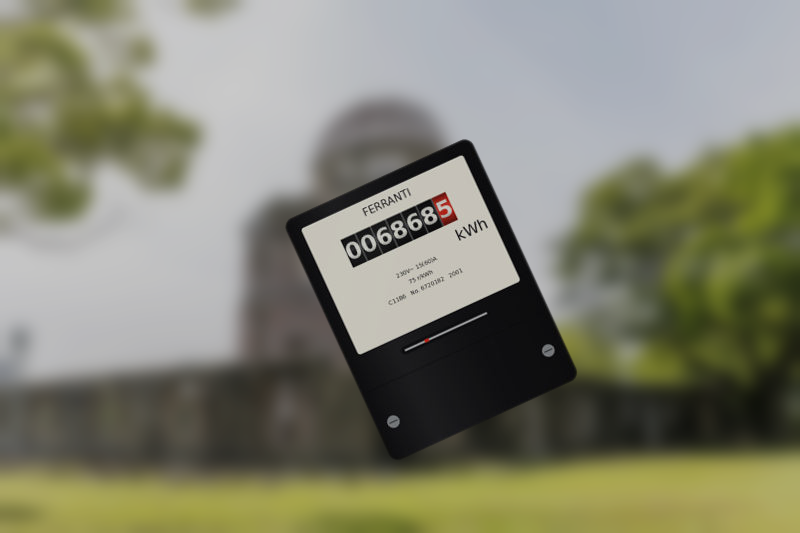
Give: 6868.5 kWh
